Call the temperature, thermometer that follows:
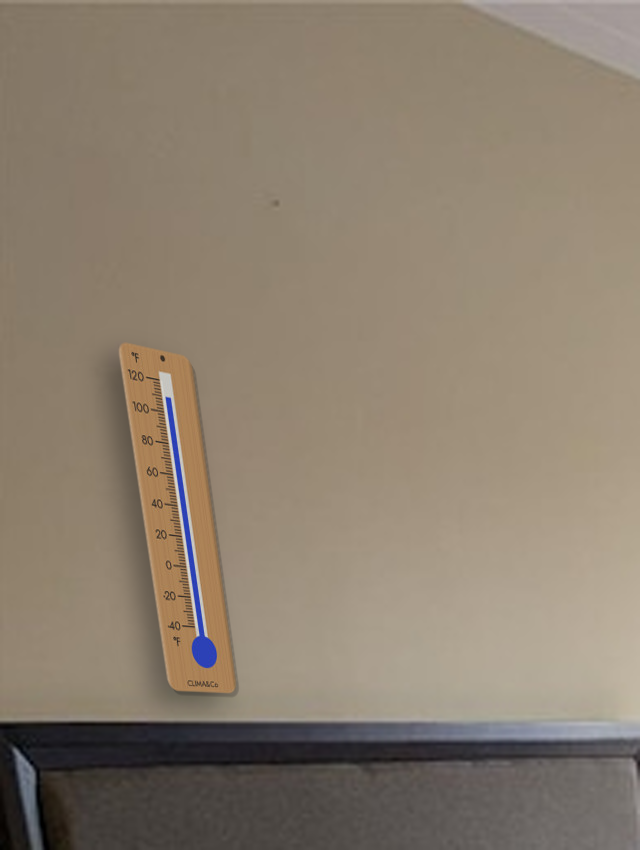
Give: 110 °F
